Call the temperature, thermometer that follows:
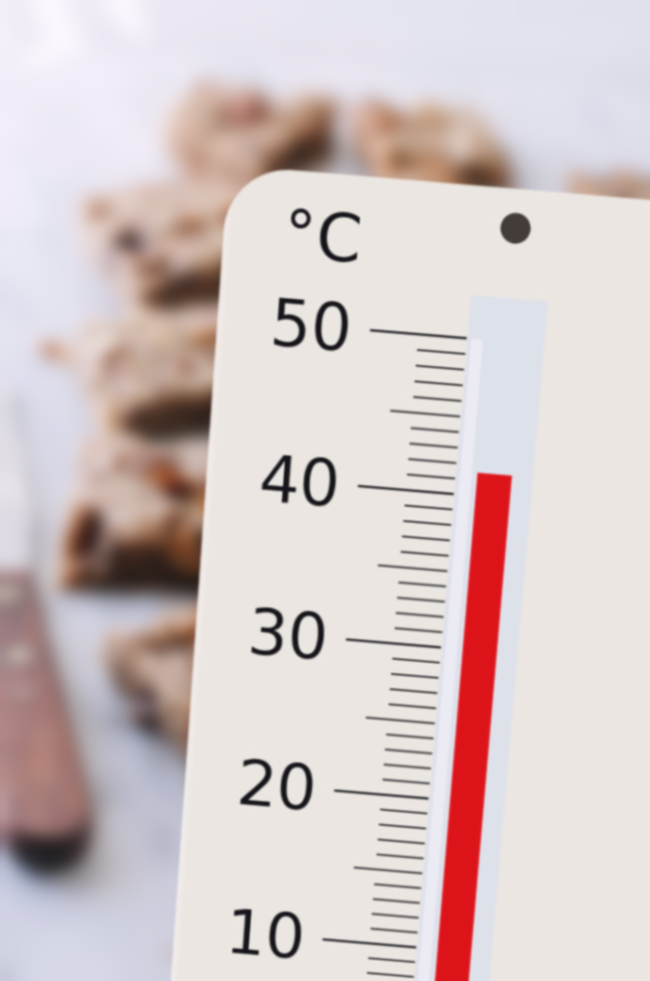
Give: 41.5 °C
